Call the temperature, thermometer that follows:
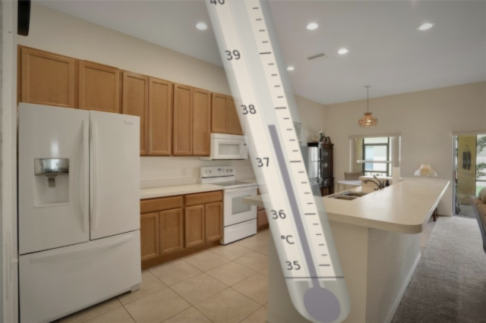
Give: 37.7 °C
